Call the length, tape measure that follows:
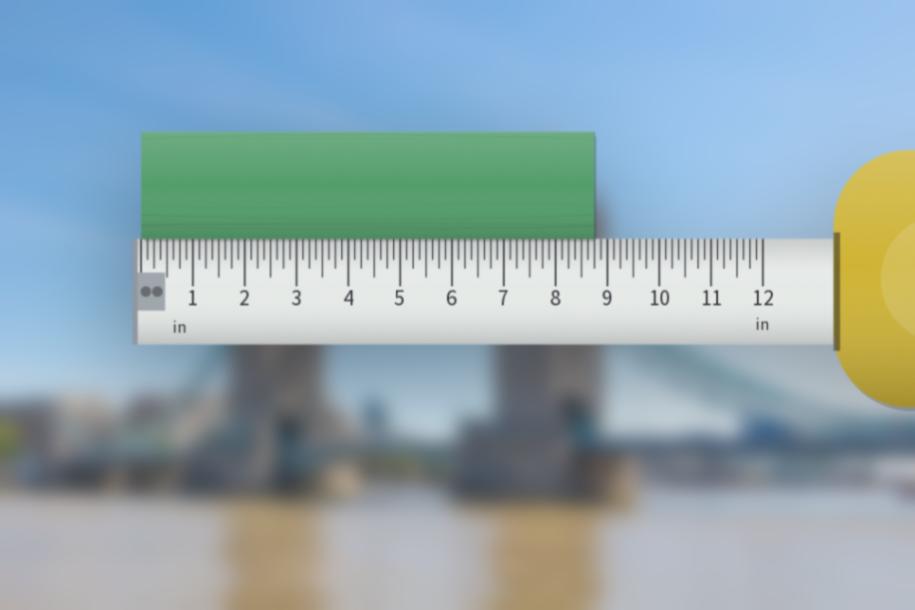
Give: 8.75 in
